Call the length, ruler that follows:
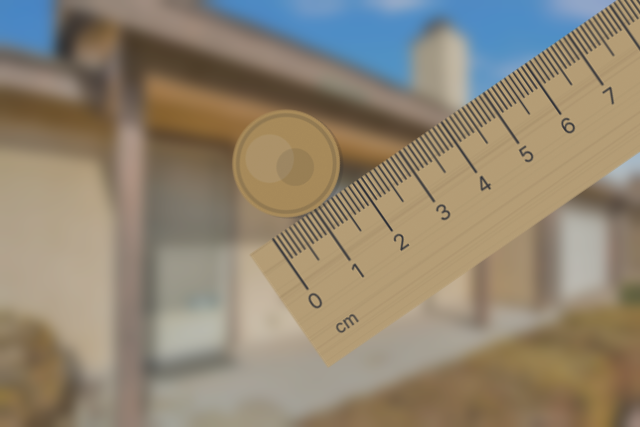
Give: 2.1 cm
